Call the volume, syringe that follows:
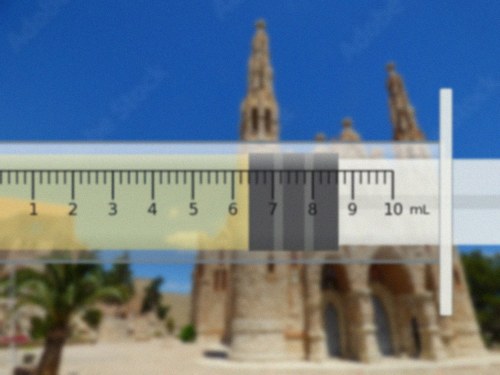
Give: 6.4 mL
